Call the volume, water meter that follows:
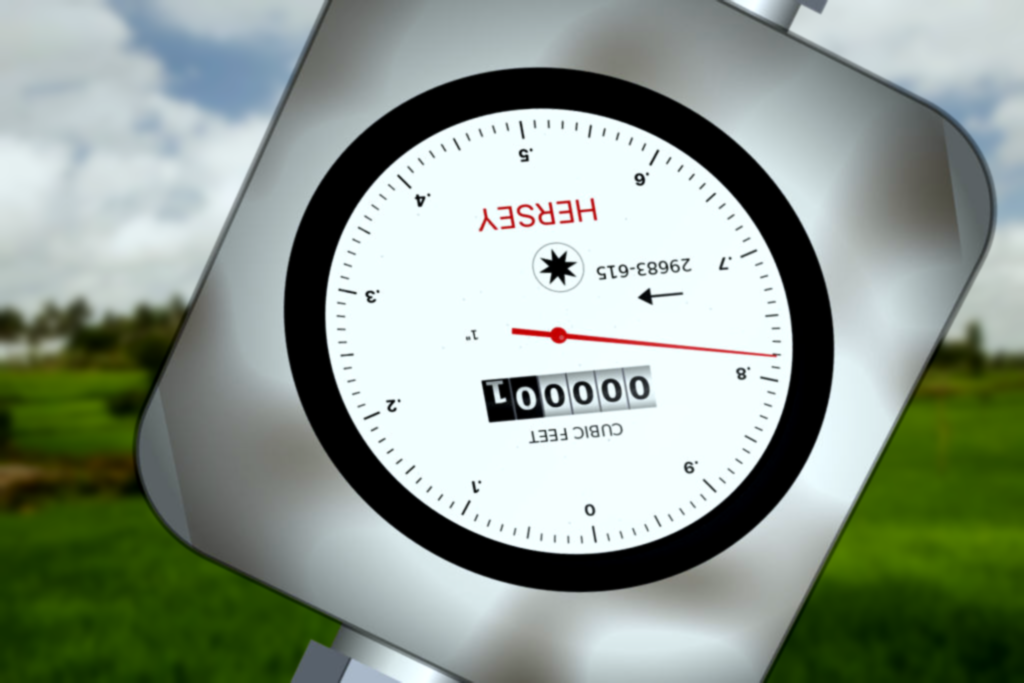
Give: 0.78 ft³
